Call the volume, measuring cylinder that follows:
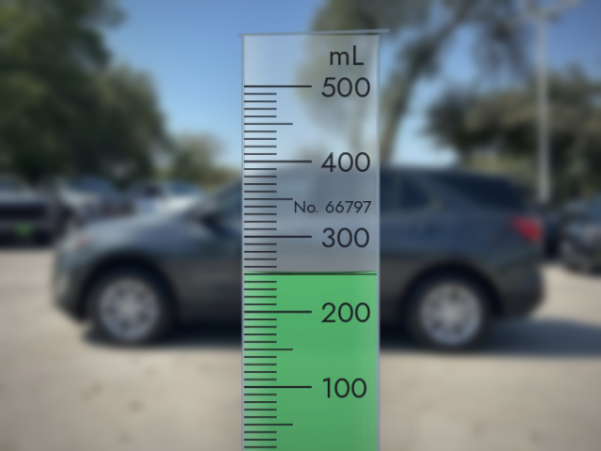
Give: 250 mL
